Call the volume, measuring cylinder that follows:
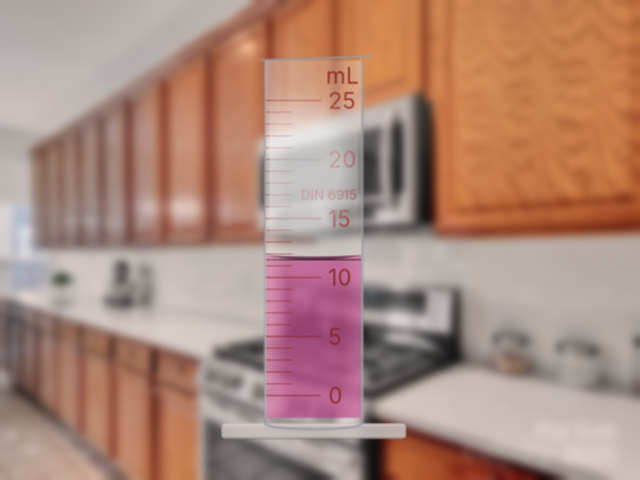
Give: 11.5 mL
